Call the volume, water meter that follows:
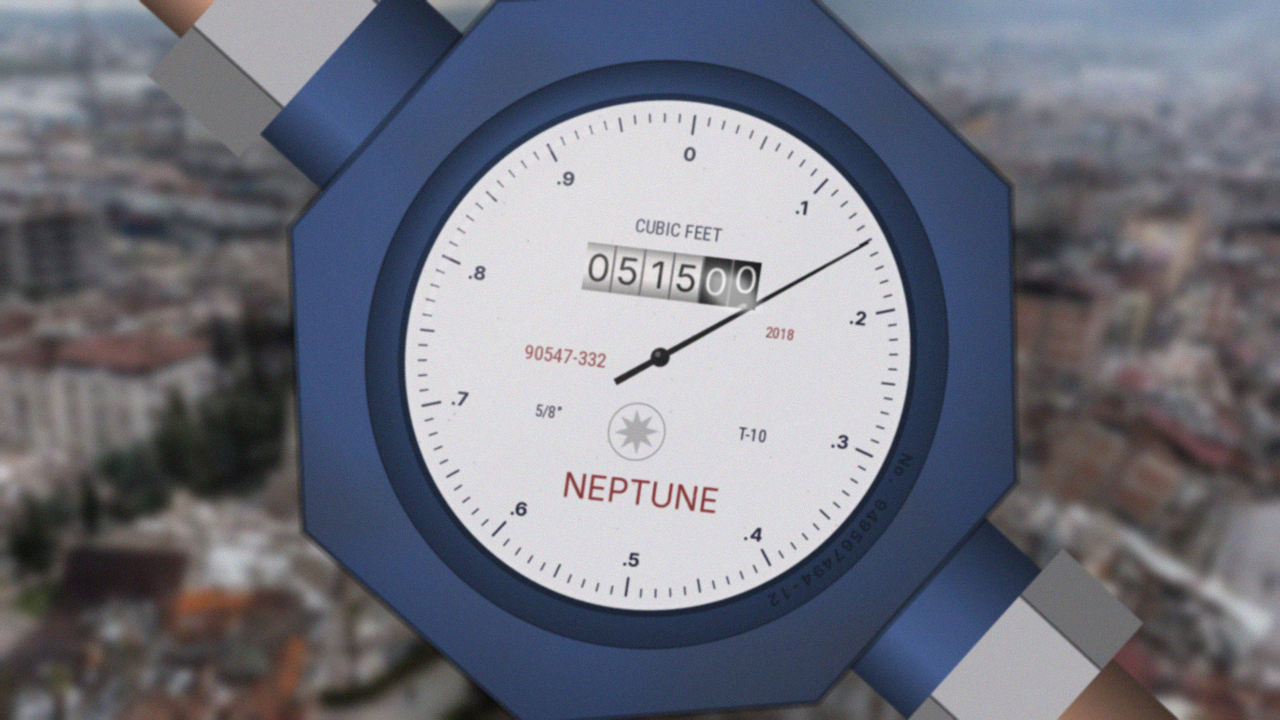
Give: 51500.15 ft³
